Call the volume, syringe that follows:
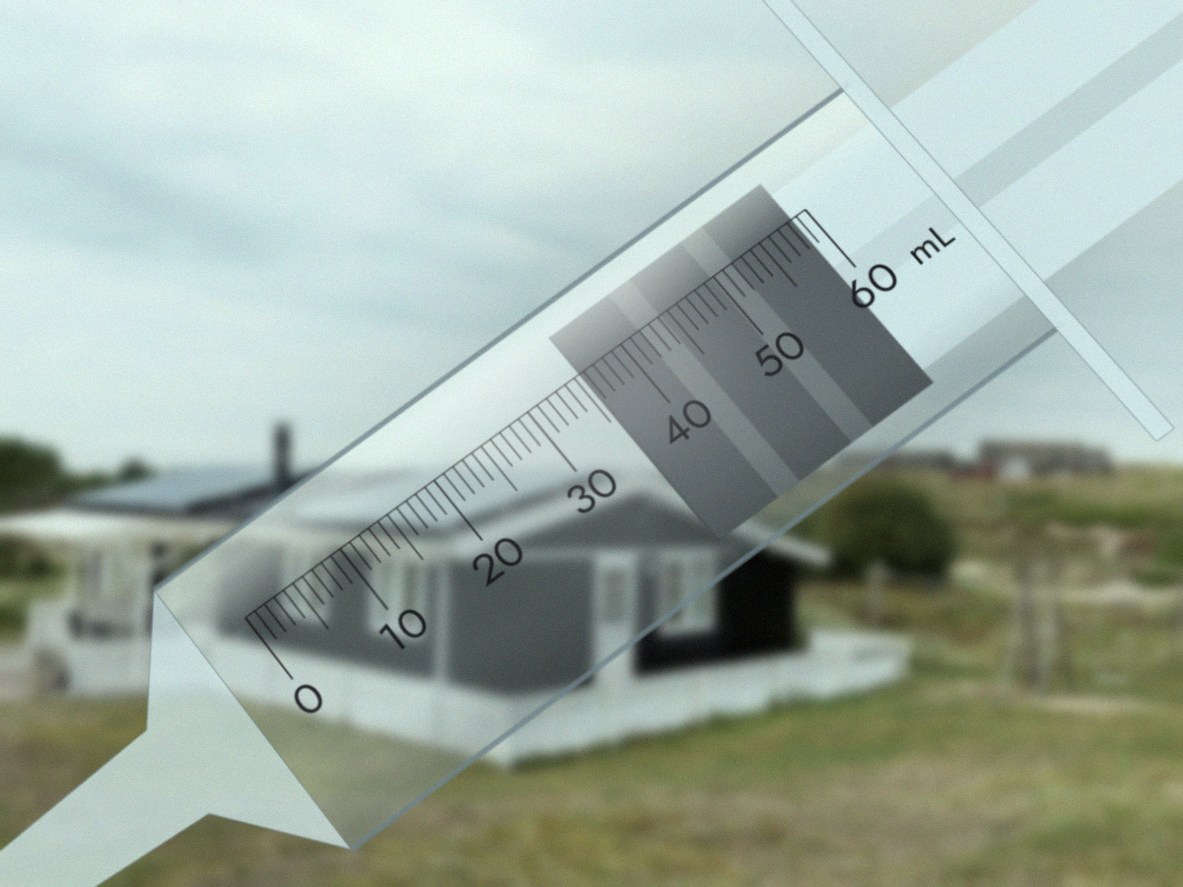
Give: 35.5 mL
